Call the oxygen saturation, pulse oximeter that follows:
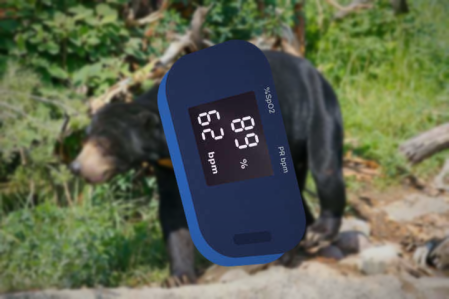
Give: 89 %
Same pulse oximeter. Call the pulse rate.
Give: 62 bpm
